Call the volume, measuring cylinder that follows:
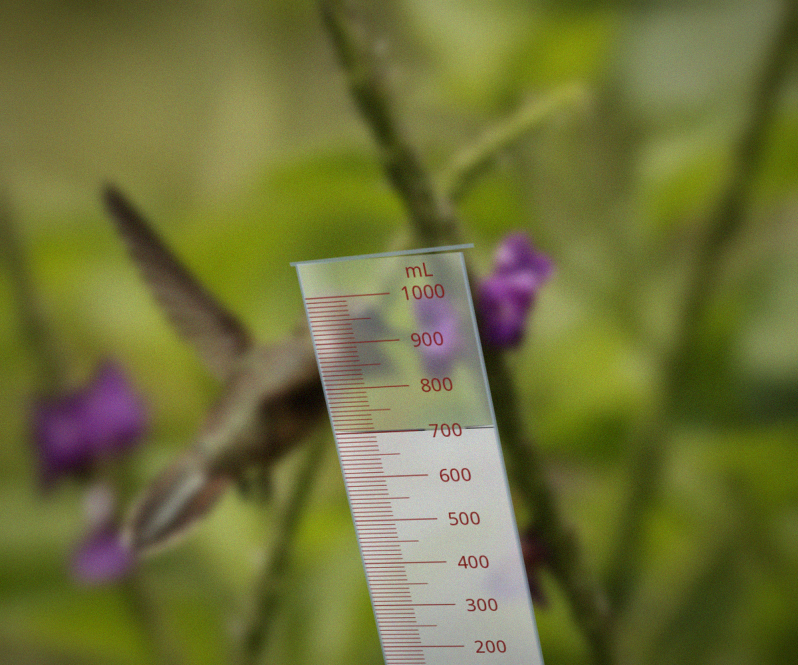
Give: 700 mL
